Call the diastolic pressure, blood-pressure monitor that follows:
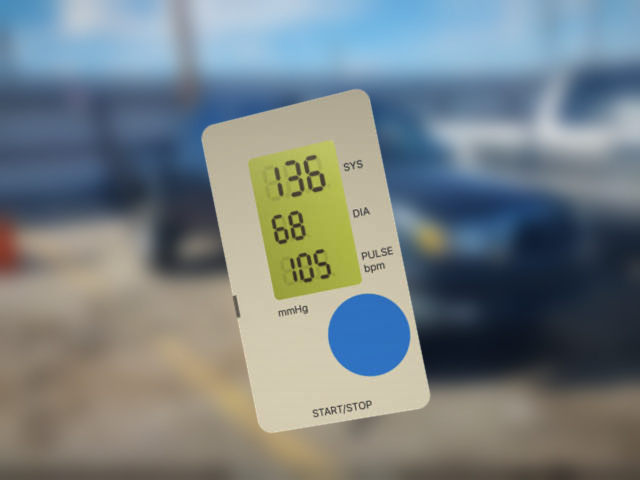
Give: 68 mmHg
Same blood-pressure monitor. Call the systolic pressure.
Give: 136 mmHg
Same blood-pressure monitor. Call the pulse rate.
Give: 105 bpm
